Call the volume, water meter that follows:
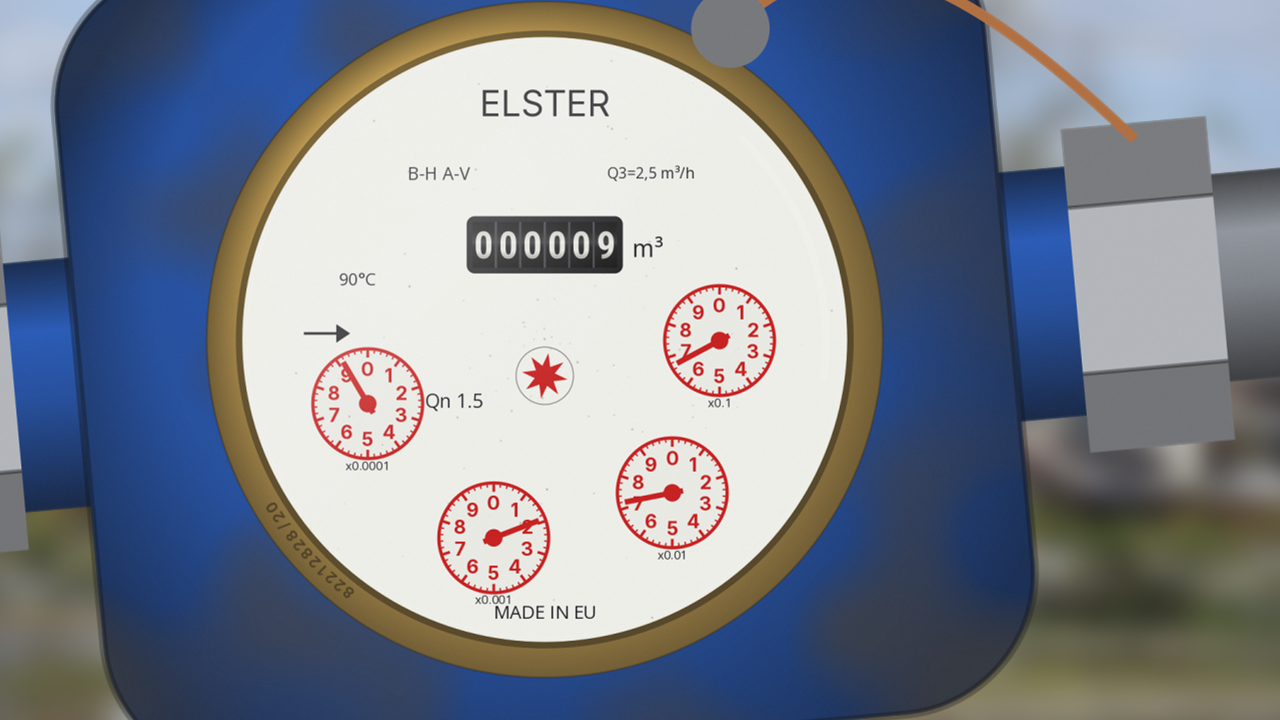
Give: 9.6719 m³
